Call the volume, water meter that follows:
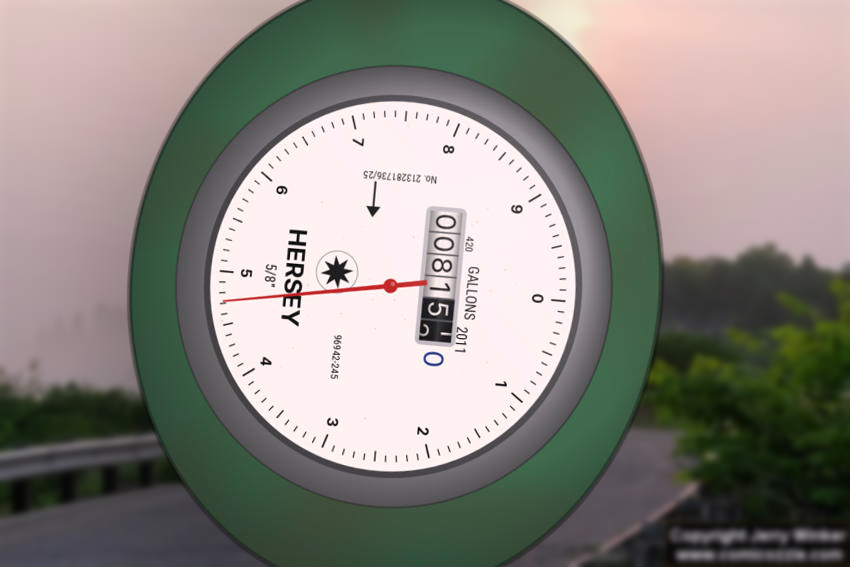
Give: 81514.7 gal
